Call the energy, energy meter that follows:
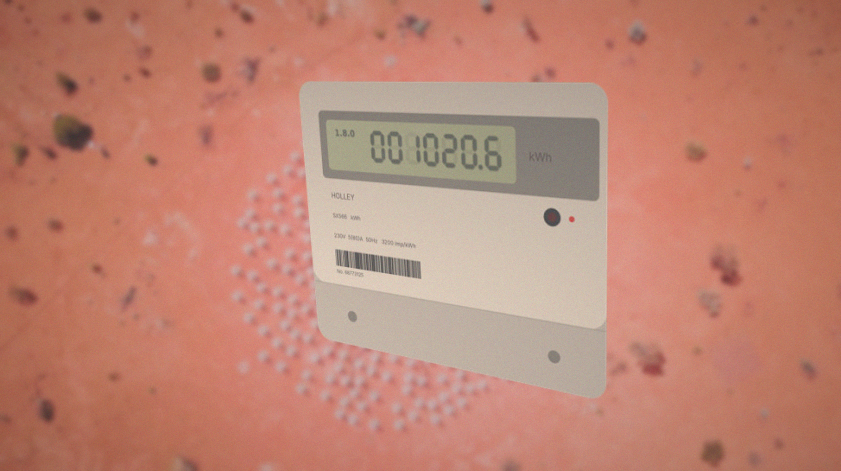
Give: 1020.6 kWh
